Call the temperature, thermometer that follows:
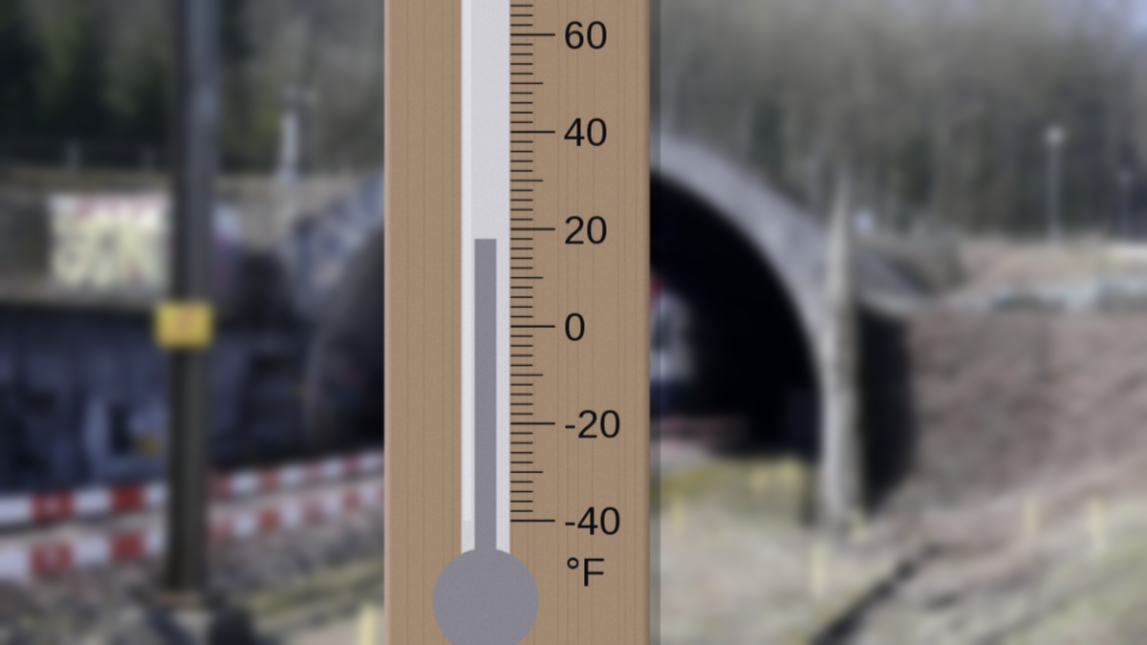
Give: 18 °F
